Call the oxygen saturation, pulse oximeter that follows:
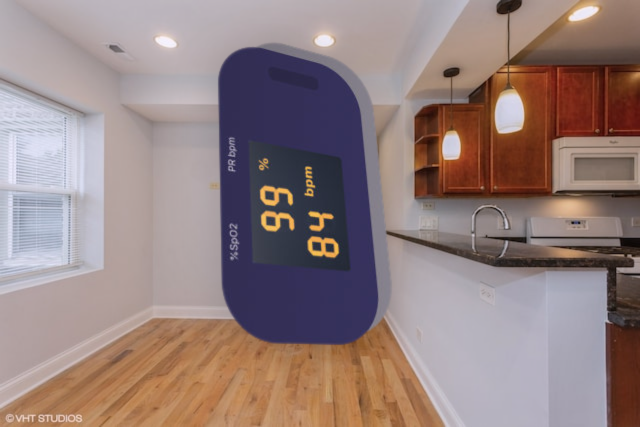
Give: 99 %
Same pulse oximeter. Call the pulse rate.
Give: 84 bpm
